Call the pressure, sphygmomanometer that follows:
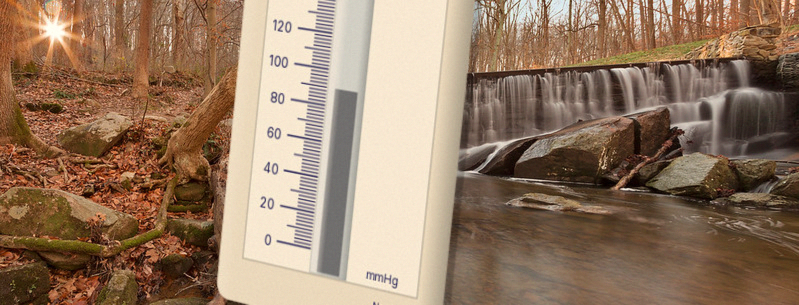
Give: 90 mmHg
